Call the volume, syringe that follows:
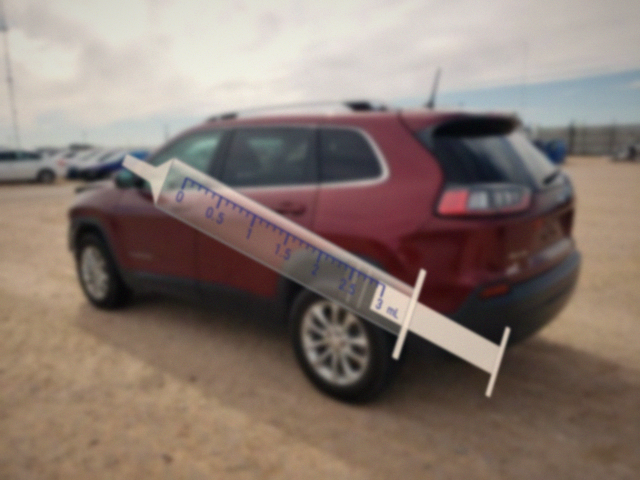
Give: 2.4 mL
